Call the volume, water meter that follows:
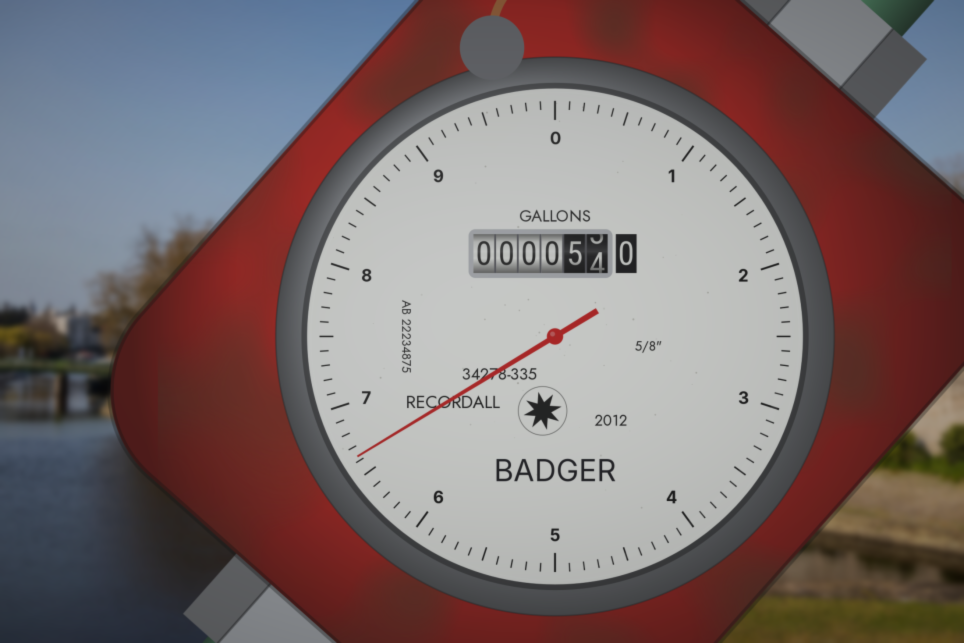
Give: 536.6 gal
